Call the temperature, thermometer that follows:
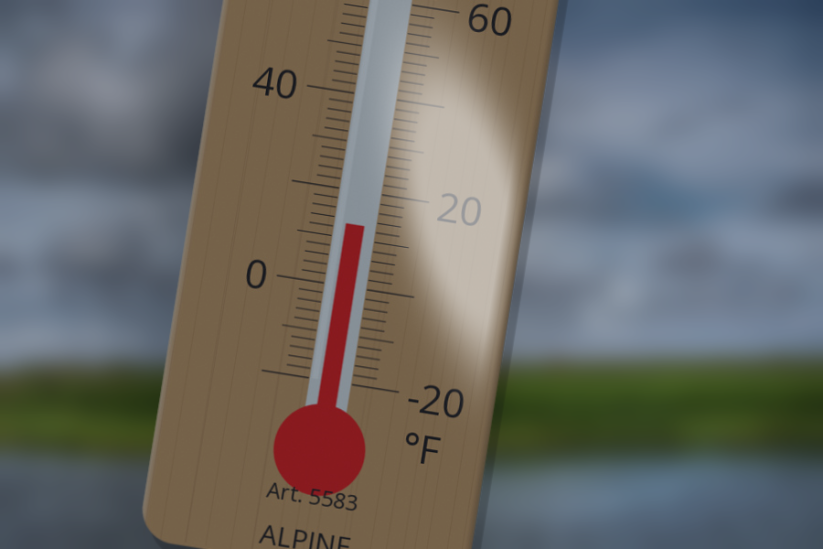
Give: 13 °F
